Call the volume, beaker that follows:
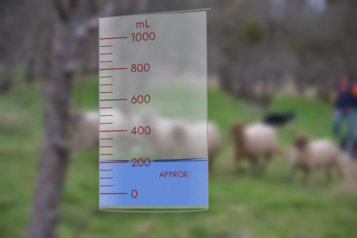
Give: 200 mL
